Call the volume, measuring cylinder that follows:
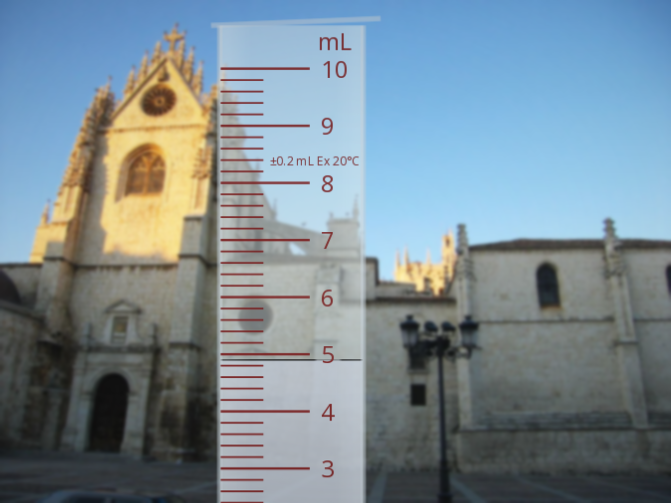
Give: 4.9 mL
